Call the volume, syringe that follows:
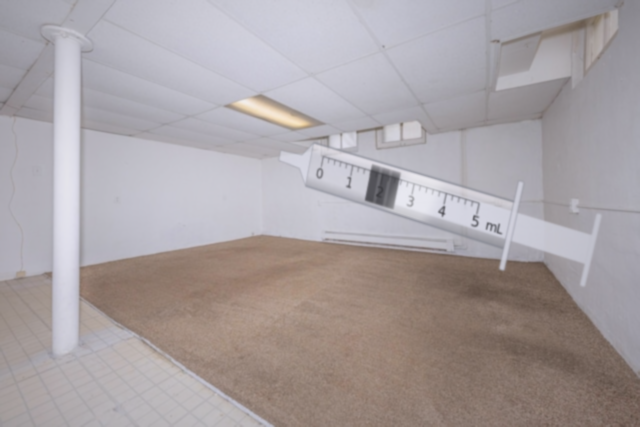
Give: 1.6 mL
